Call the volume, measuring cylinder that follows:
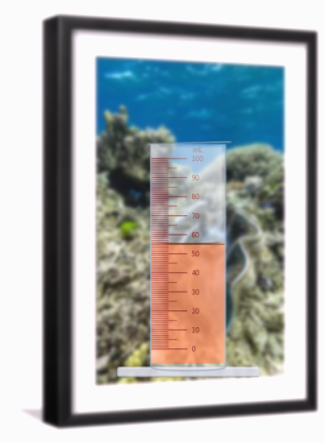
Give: 55 mL
